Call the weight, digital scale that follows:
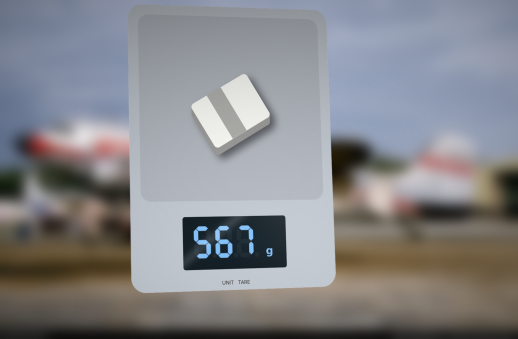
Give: 567 g
